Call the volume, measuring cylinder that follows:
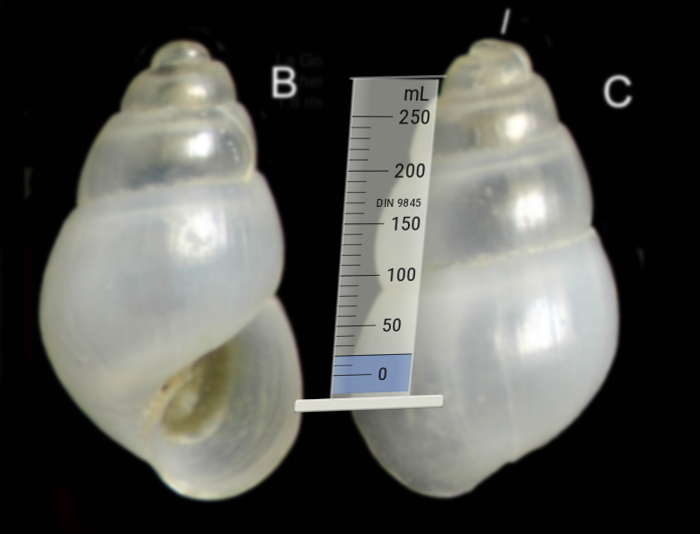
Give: 20 mL
